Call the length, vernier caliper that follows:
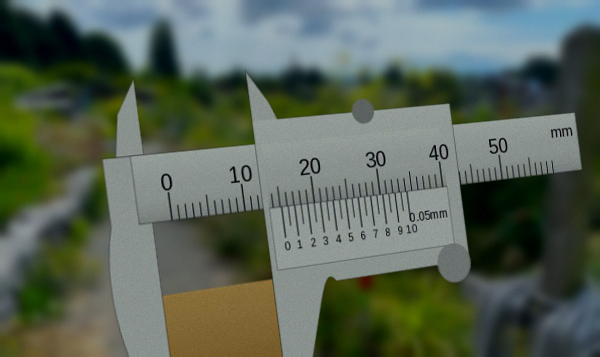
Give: 15.2 mm
